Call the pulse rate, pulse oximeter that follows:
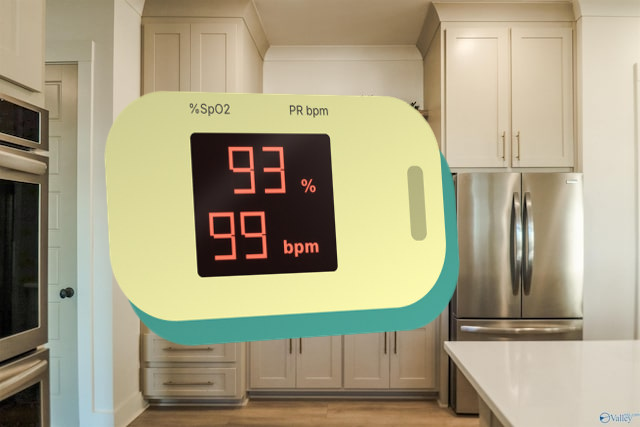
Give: 99 bpm
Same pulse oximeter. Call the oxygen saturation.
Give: 93 %
